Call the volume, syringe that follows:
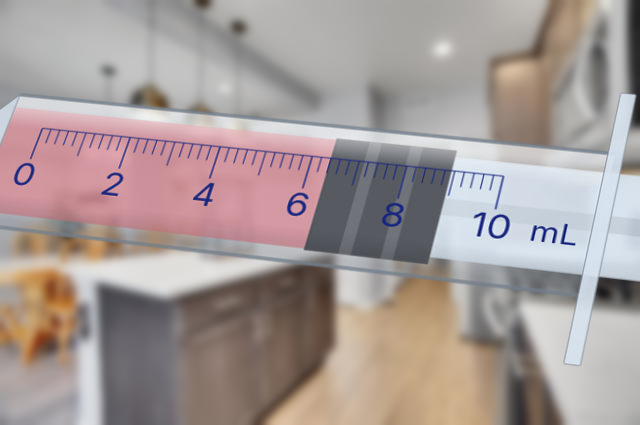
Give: 6.4 mL
